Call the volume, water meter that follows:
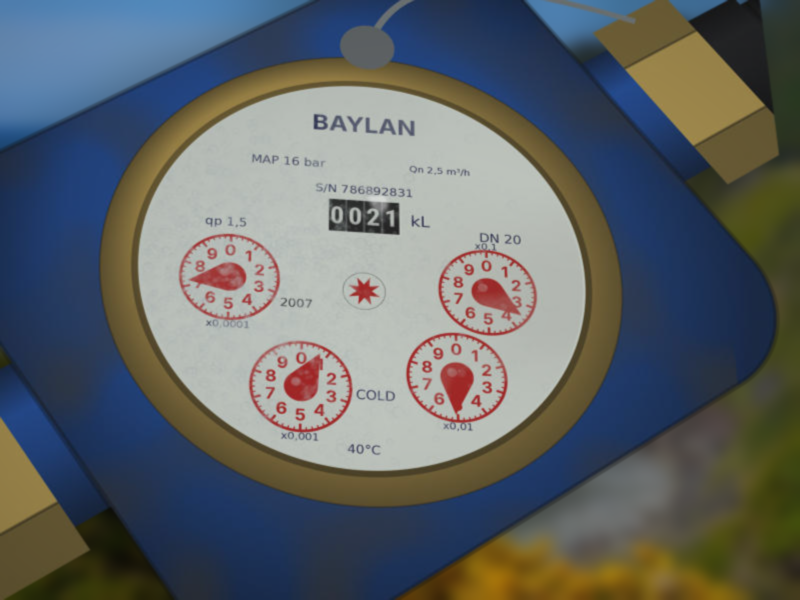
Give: 21.3507 kL
